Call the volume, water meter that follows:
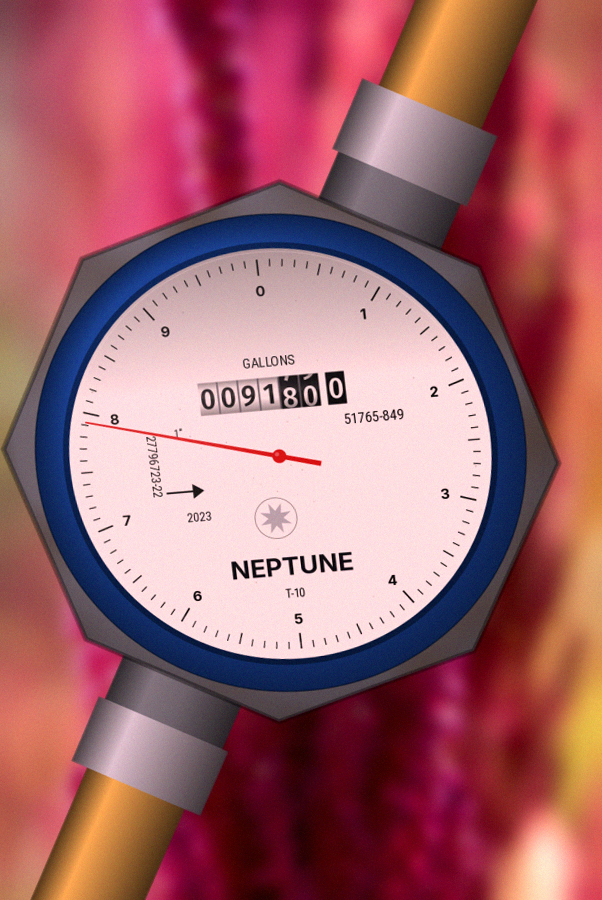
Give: 91797.9 gal
